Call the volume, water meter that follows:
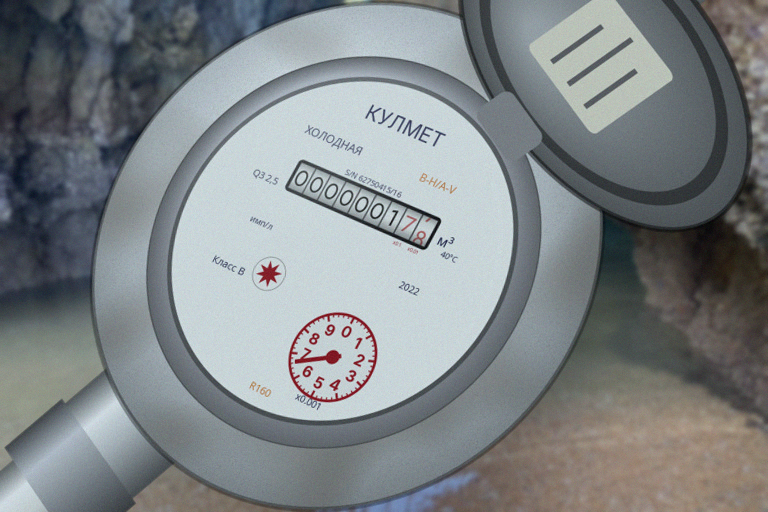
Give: 1.776 m³
